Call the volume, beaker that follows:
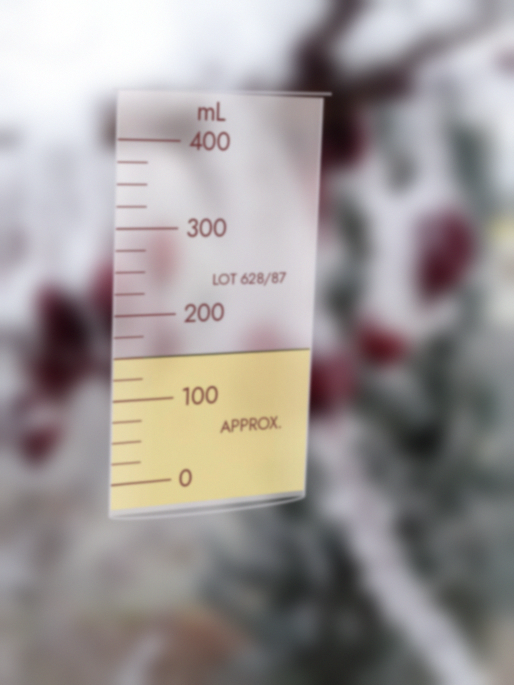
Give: 150 mL
